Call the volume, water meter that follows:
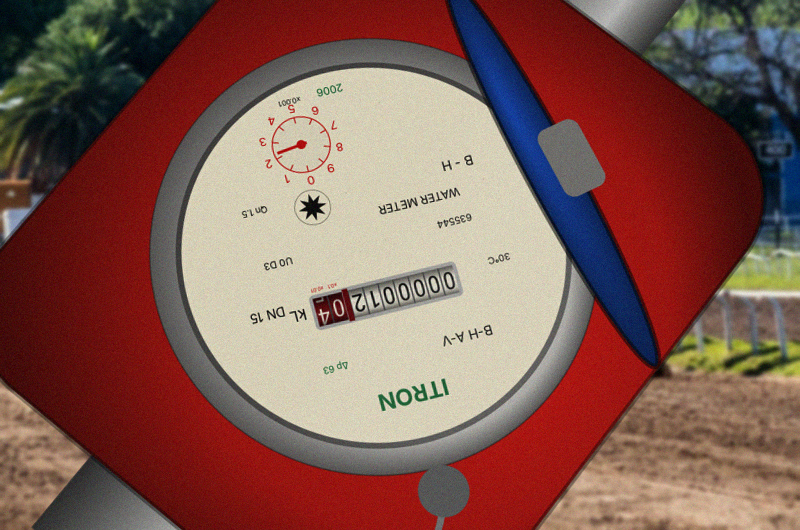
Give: 12.042 kL
